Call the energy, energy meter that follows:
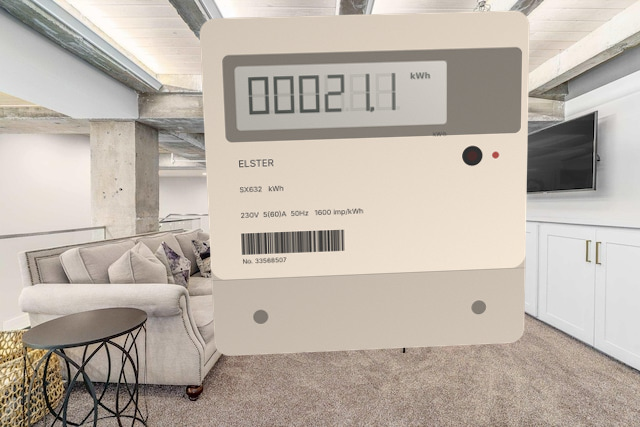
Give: 21.1 kWh
